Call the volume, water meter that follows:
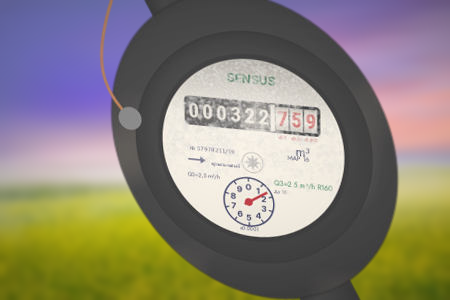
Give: 322.7591 m³
